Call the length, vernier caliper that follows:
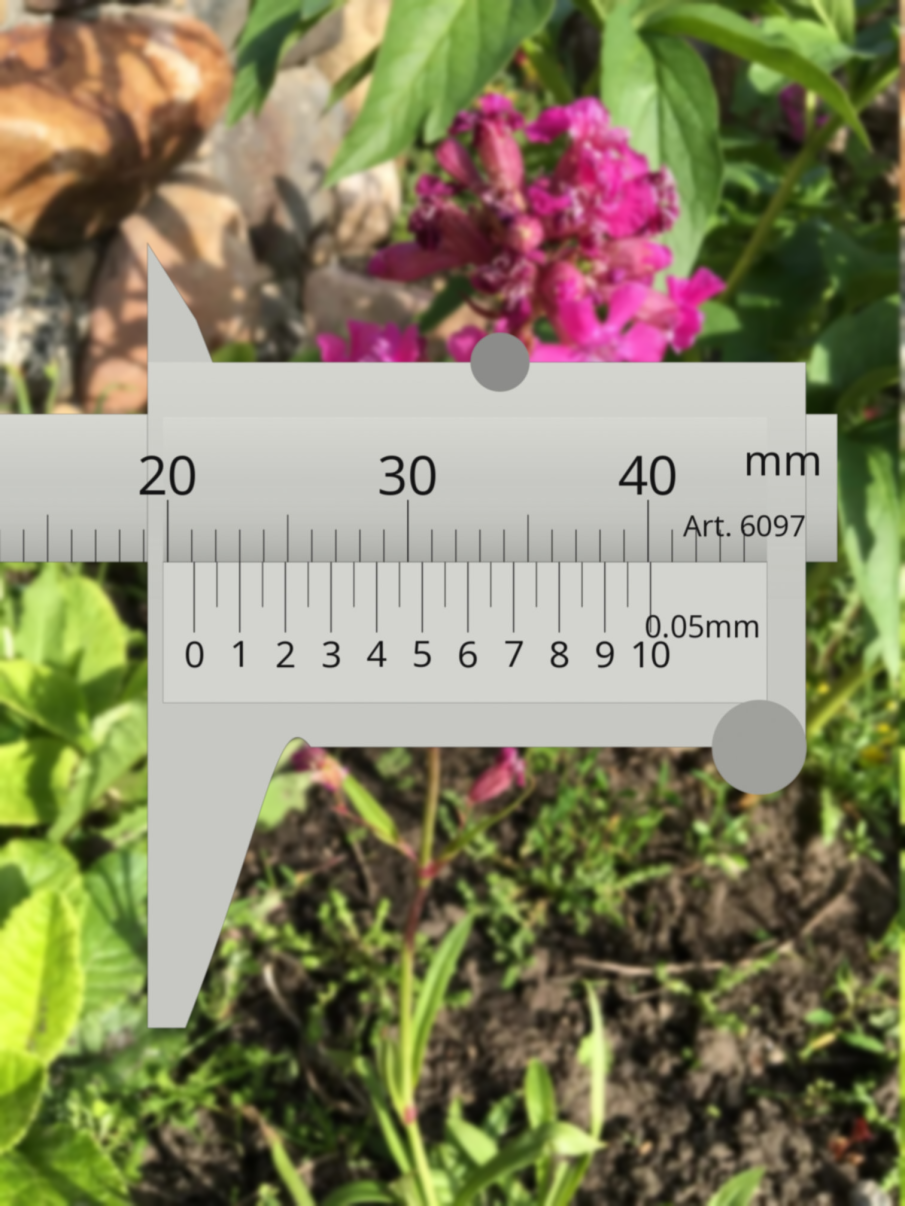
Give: 21.1 mm
